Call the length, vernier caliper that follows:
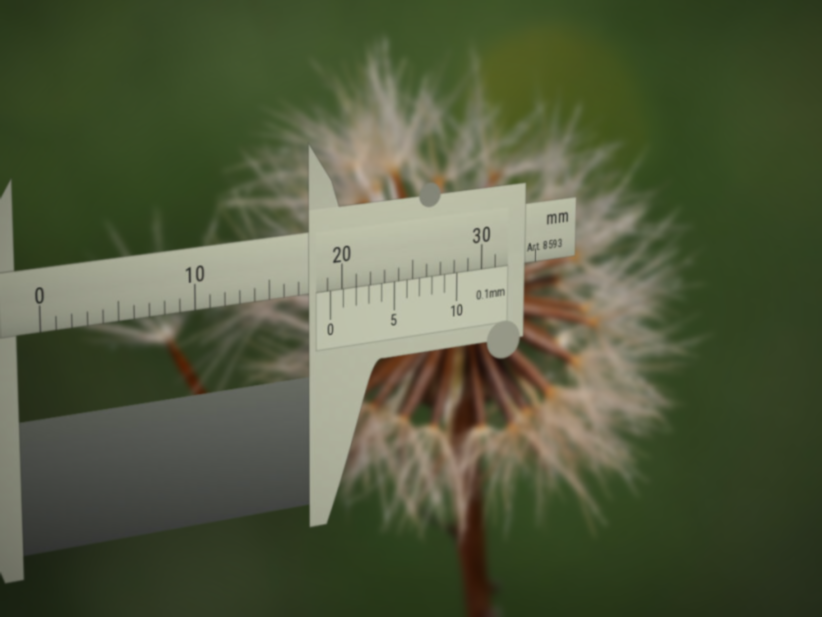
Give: 19.2 mm
